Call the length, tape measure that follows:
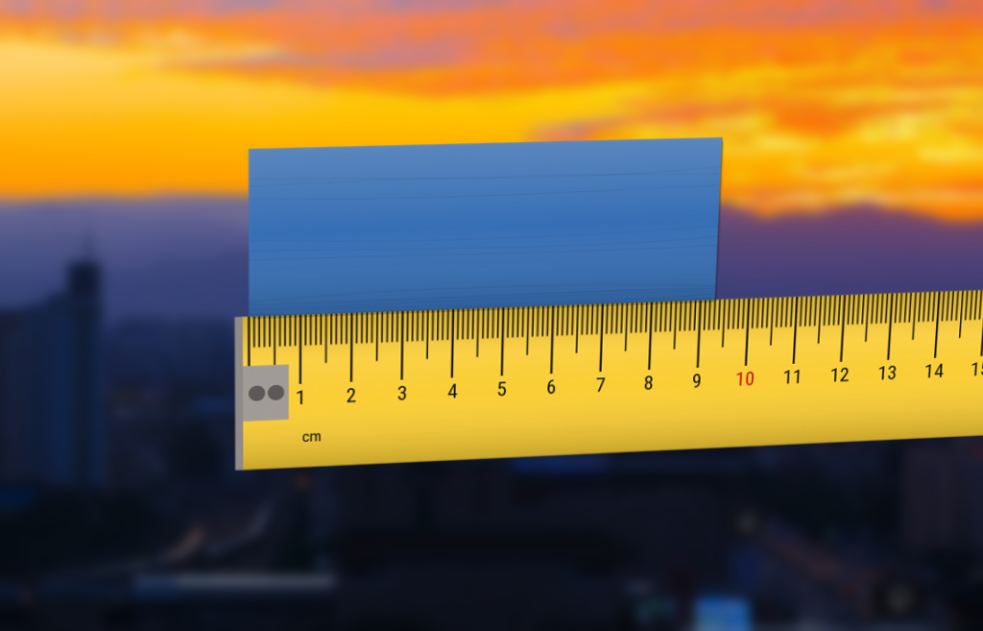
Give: 9.3 cm
